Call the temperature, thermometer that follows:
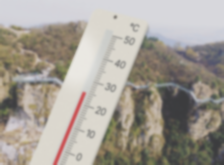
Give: 25 °C
